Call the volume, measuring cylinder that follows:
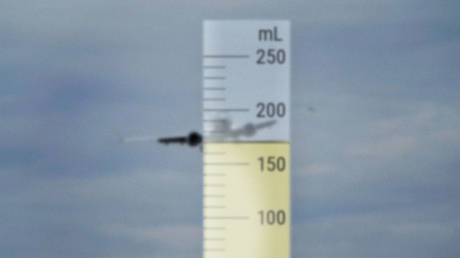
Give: 170 mL
